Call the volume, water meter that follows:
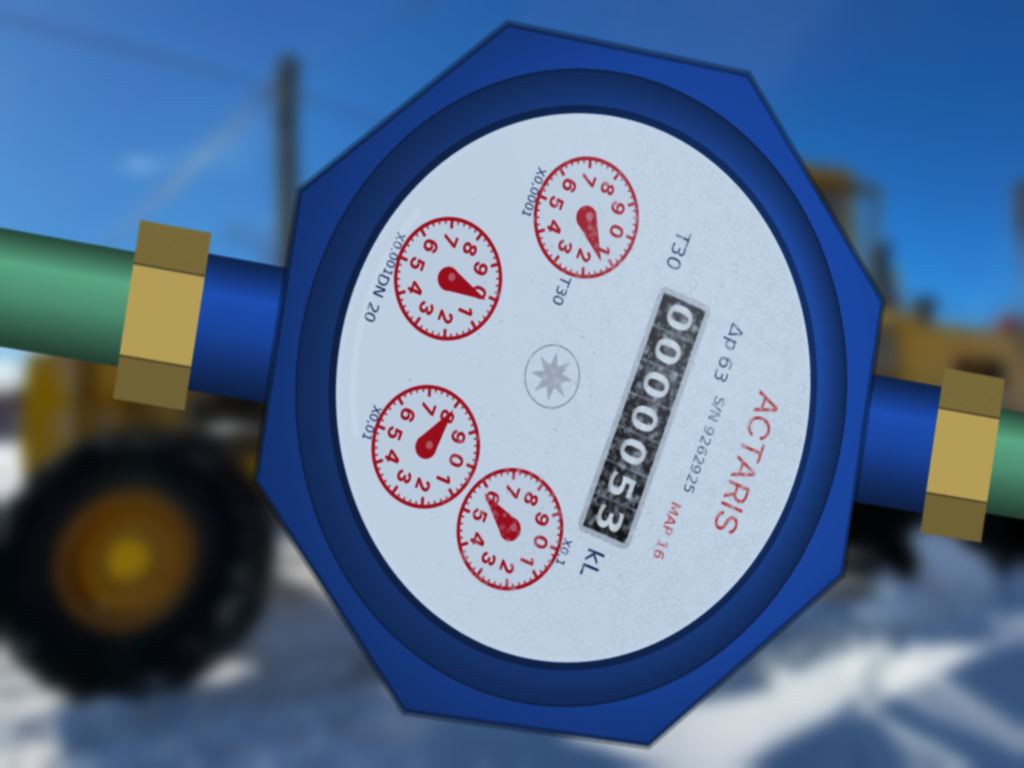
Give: 53.5801 kL
